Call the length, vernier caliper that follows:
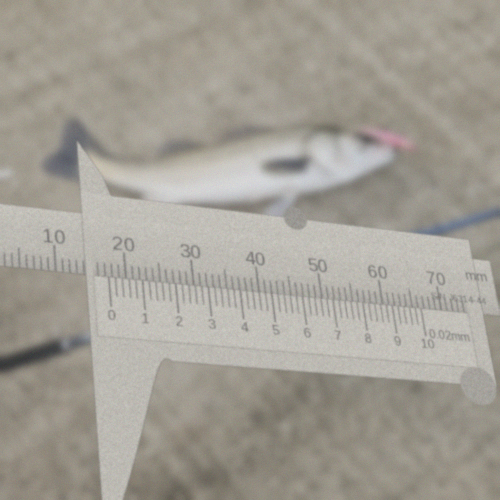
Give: 17.5 mm
